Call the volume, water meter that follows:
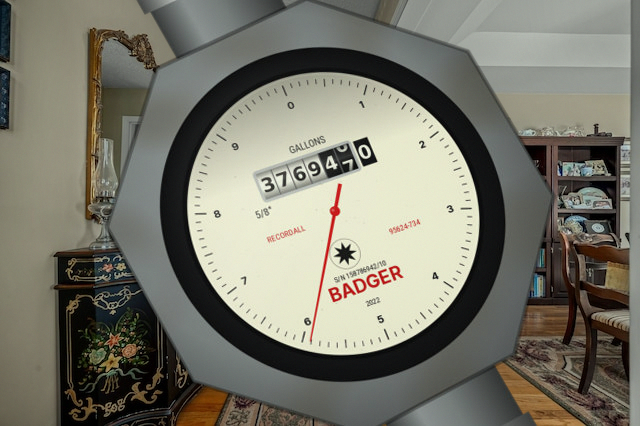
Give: 3769465.9 gal
